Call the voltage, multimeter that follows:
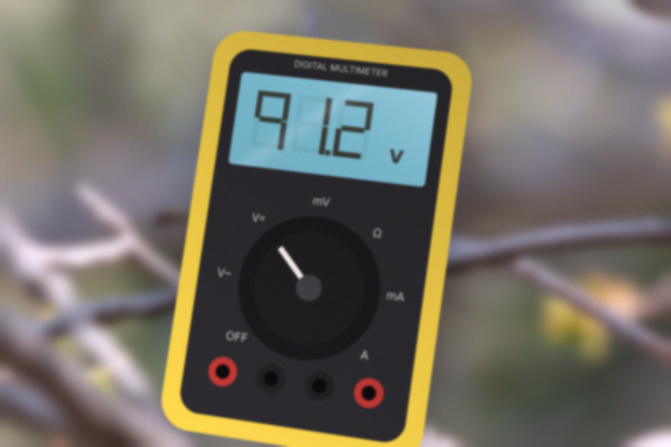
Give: 91.2 V
